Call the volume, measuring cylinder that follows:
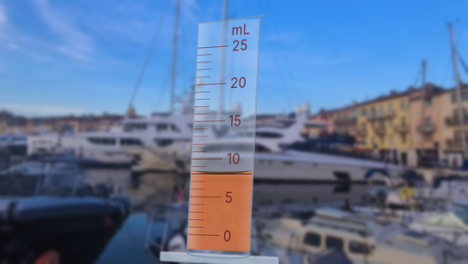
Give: 8 mL
